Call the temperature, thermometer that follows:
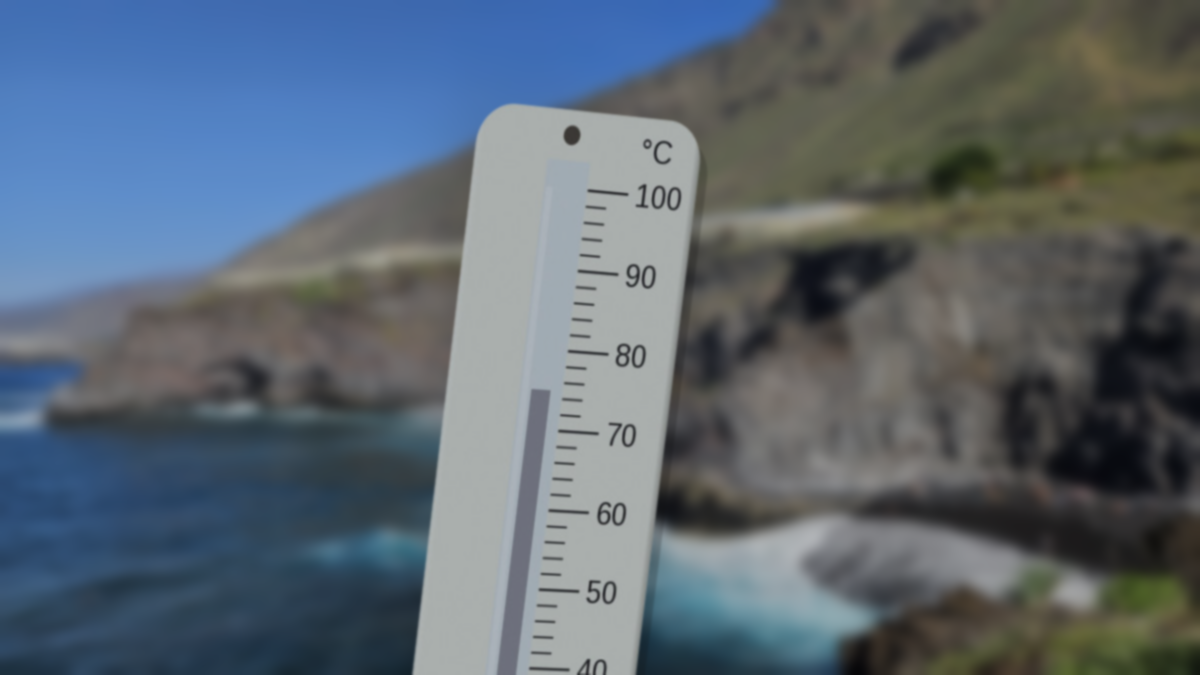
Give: 75 °C
